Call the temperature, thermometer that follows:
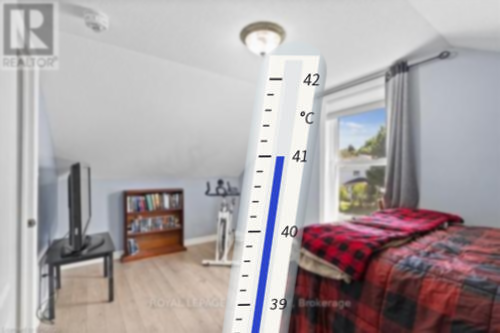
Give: 41 °C
